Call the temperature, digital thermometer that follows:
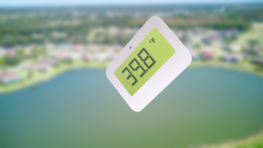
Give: 39.8 °F
